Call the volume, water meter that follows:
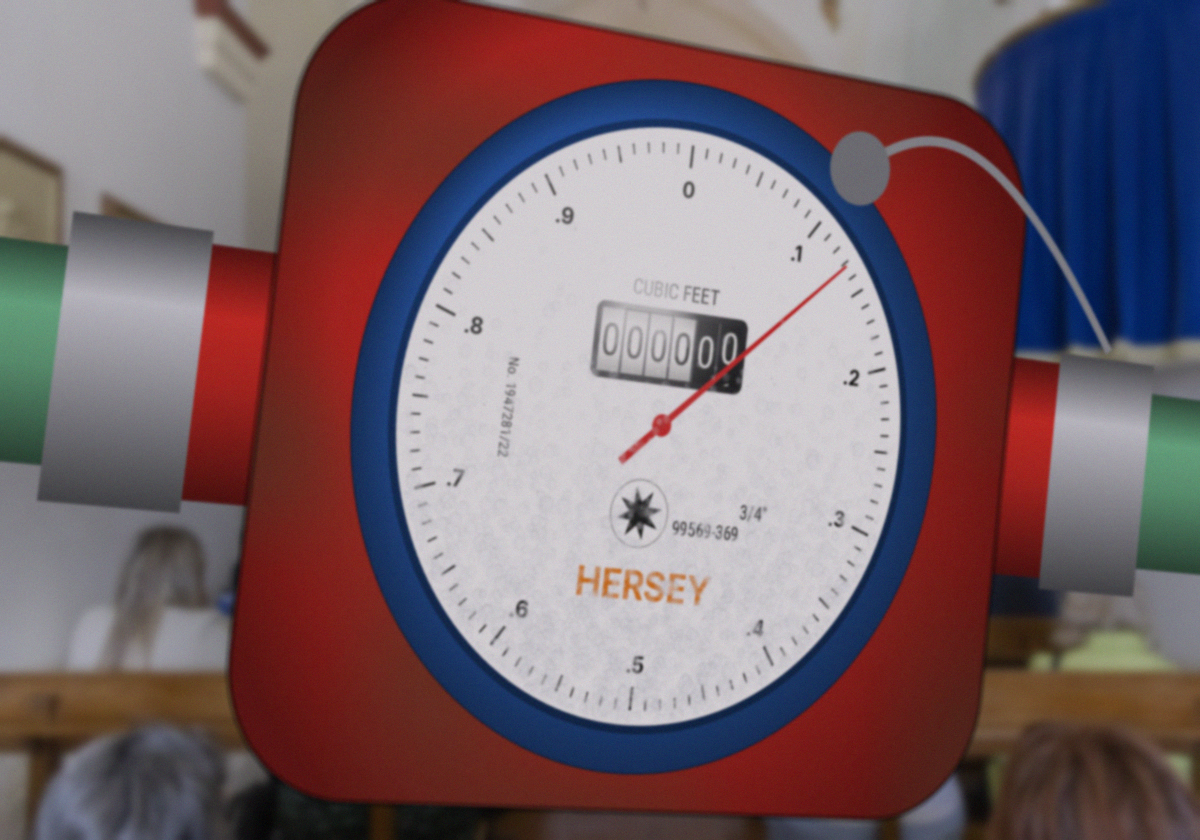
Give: 0.13 ft³
